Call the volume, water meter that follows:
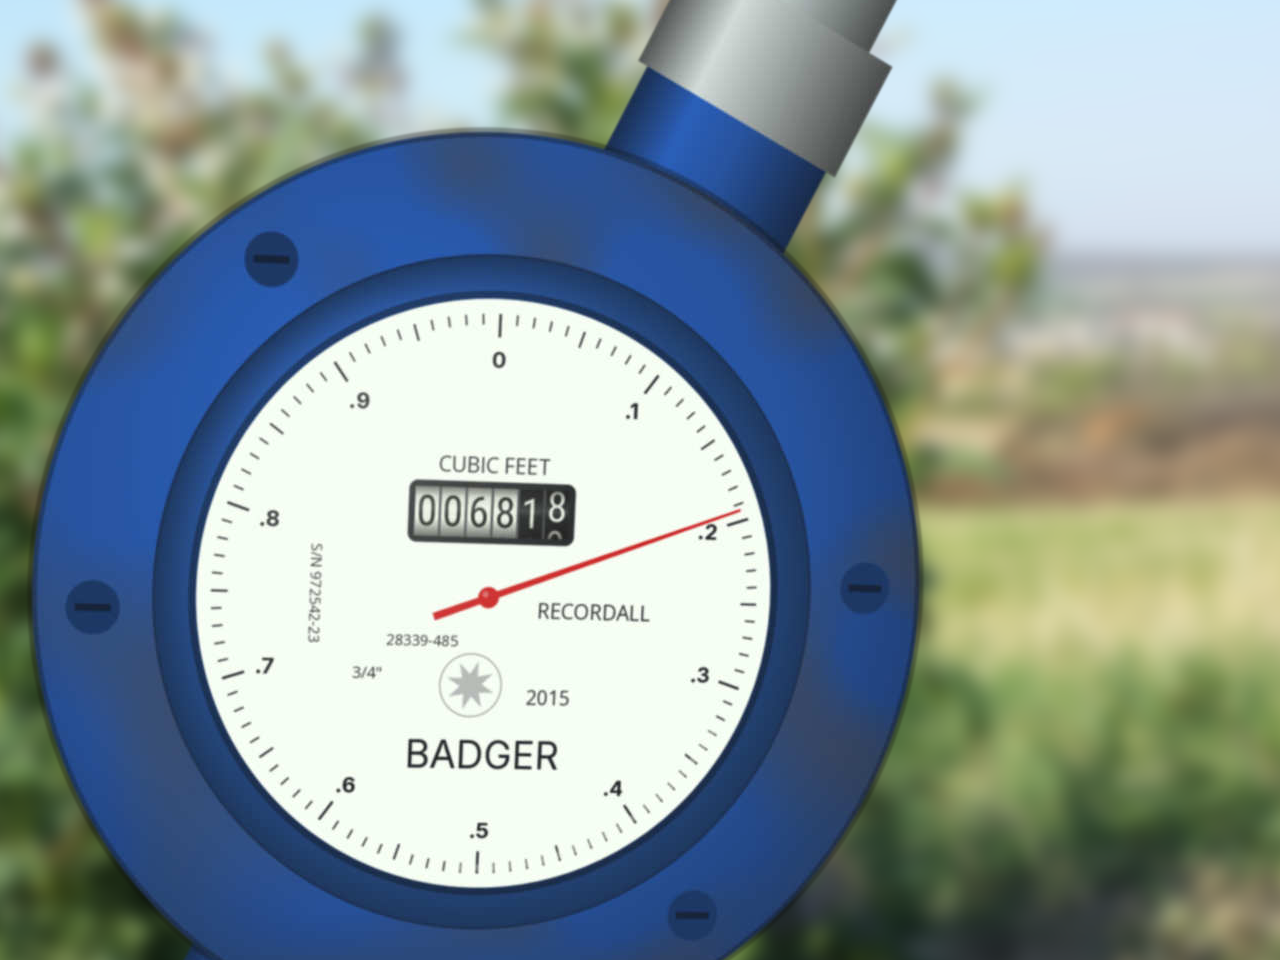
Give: 6818.19 ft³
